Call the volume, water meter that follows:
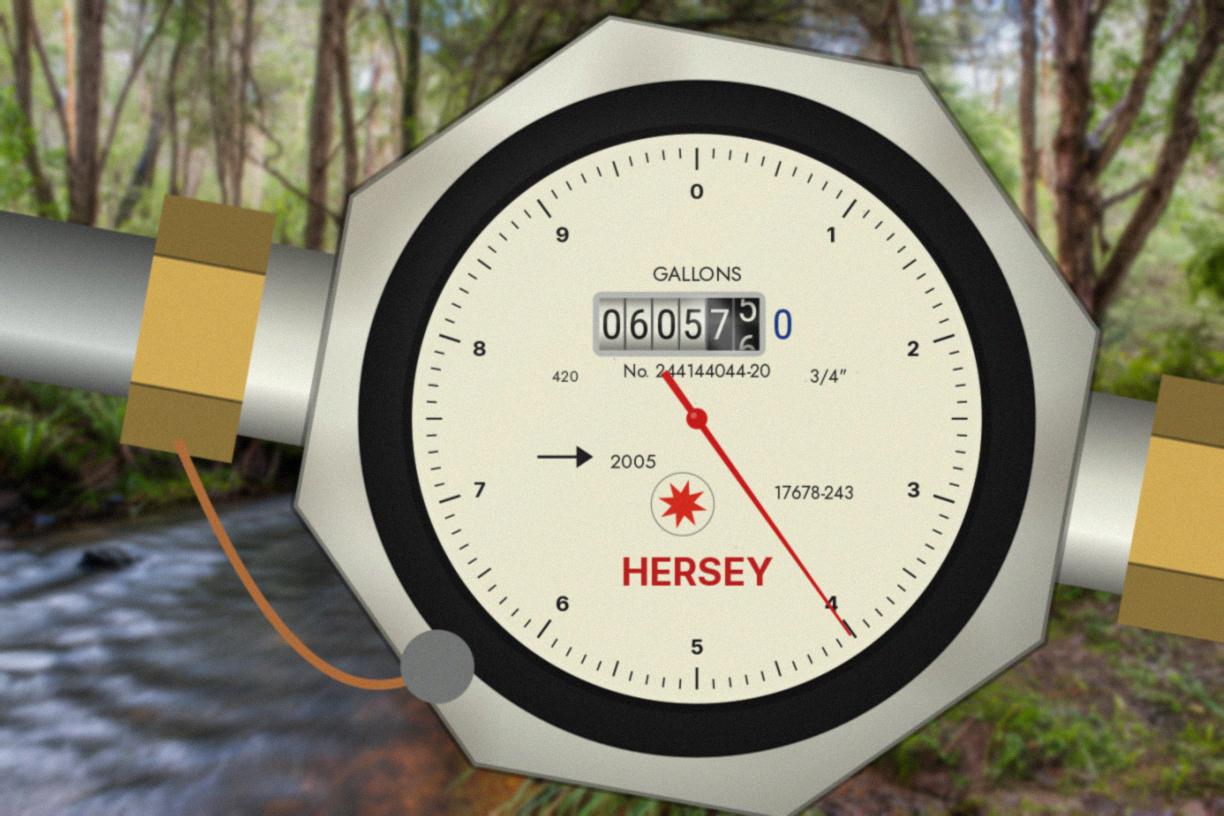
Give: 605754.0 gal
